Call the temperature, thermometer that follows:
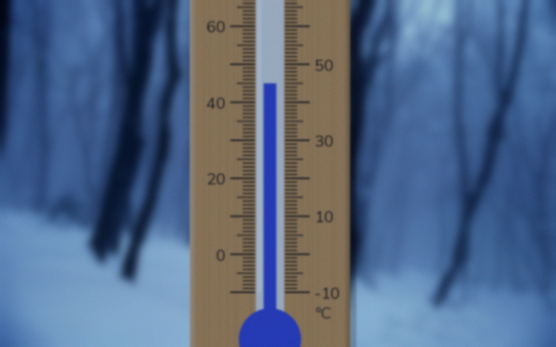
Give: 45 °C
